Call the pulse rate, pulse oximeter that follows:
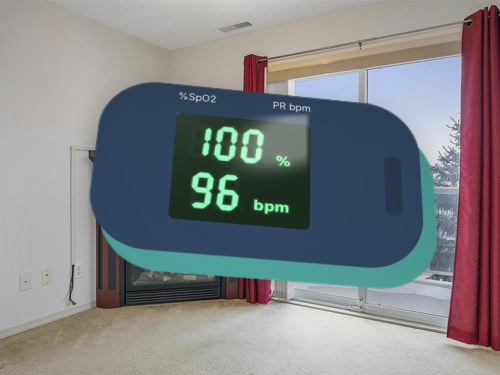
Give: 96 bpm
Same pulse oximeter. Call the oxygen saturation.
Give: 100 %
